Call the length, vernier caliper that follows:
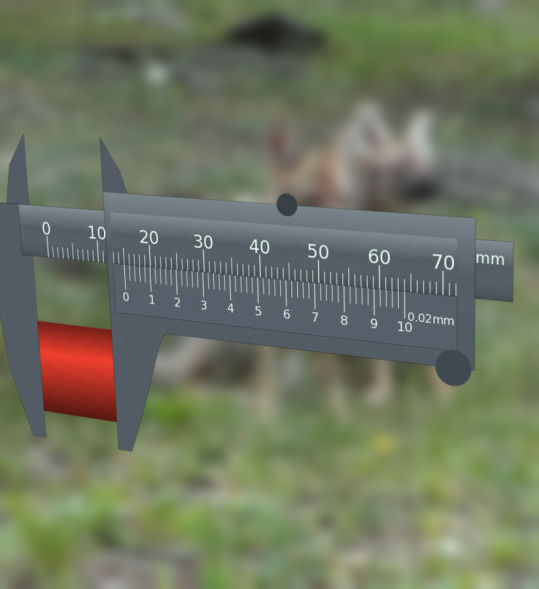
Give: 15.0 mm
